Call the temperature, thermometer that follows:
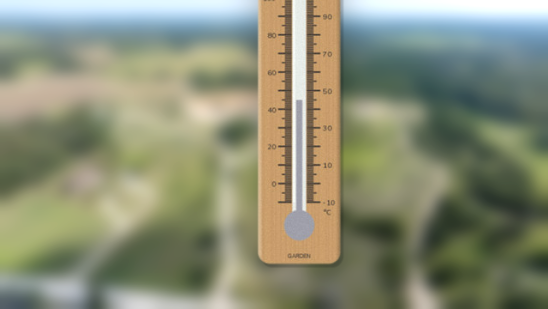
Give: 45 °C
